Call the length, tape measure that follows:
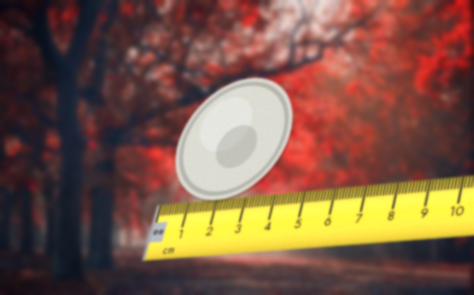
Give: 4 cm
